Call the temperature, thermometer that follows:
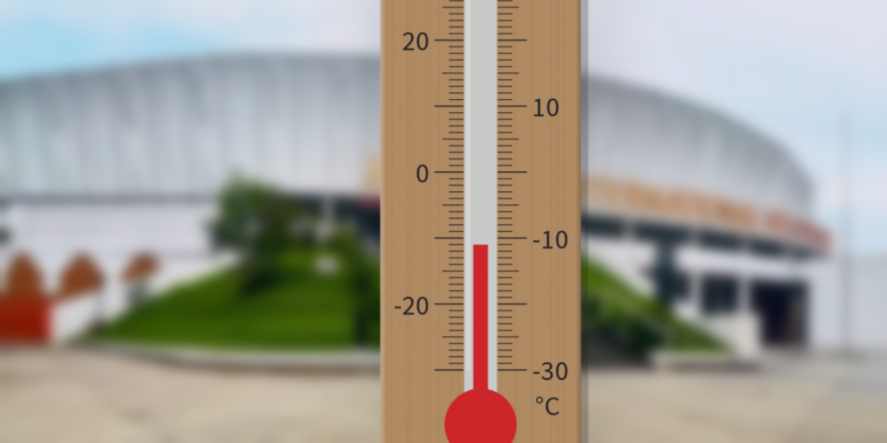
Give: -11 °C
